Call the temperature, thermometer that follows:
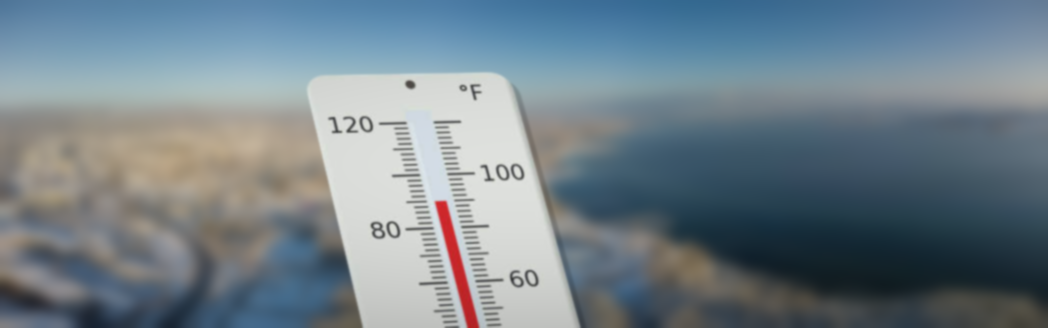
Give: 90 °F
